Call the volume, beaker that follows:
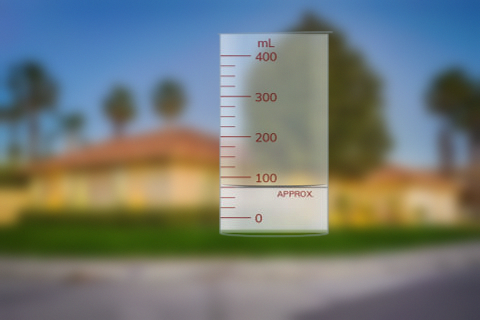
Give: 75 mL
